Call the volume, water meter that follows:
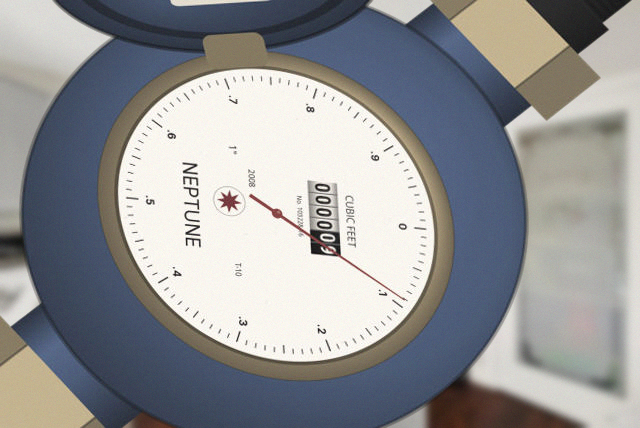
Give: 9.09 ft³
